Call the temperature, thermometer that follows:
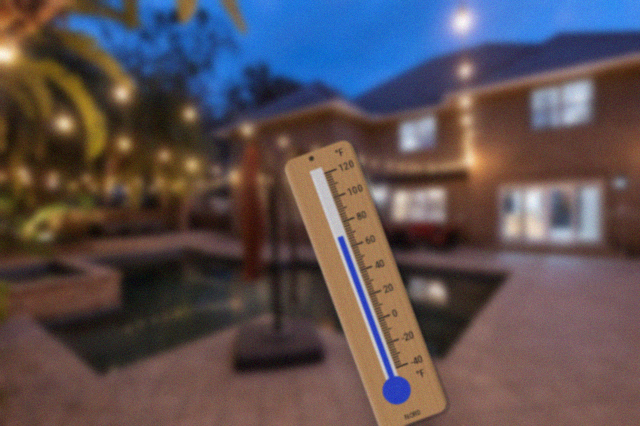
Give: 70 °F
